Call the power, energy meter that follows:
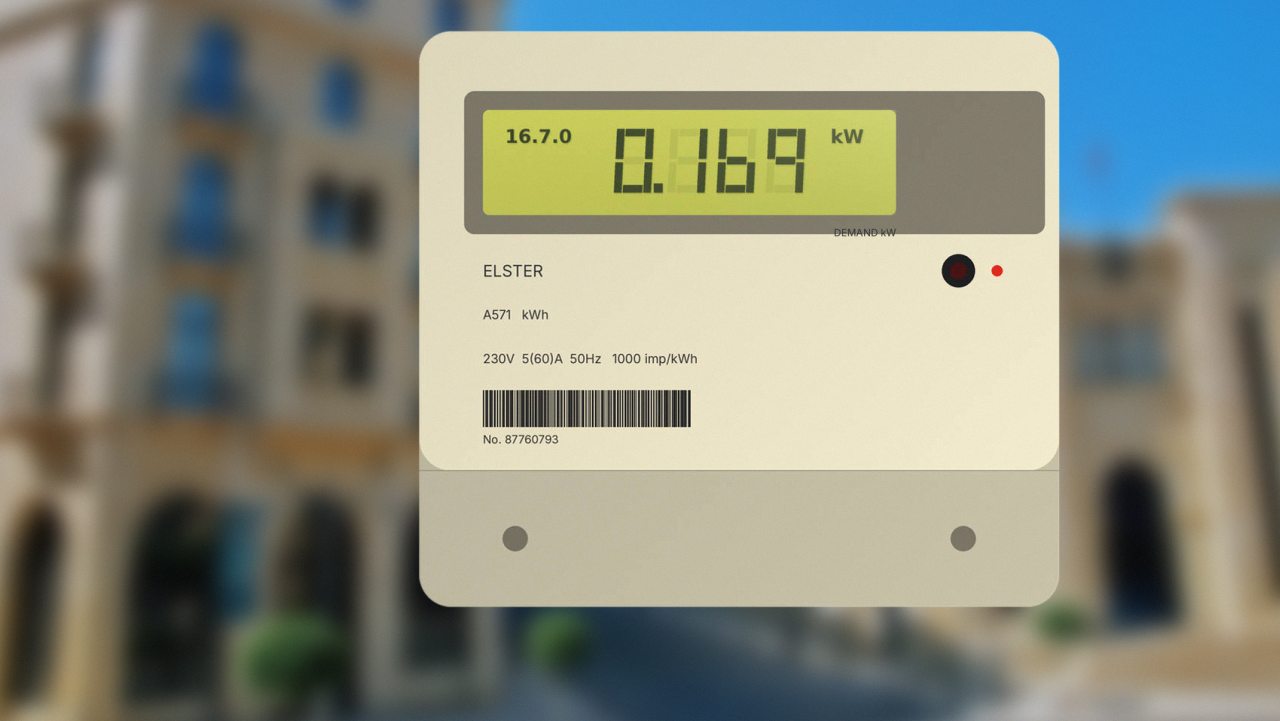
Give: 0.169 kW
